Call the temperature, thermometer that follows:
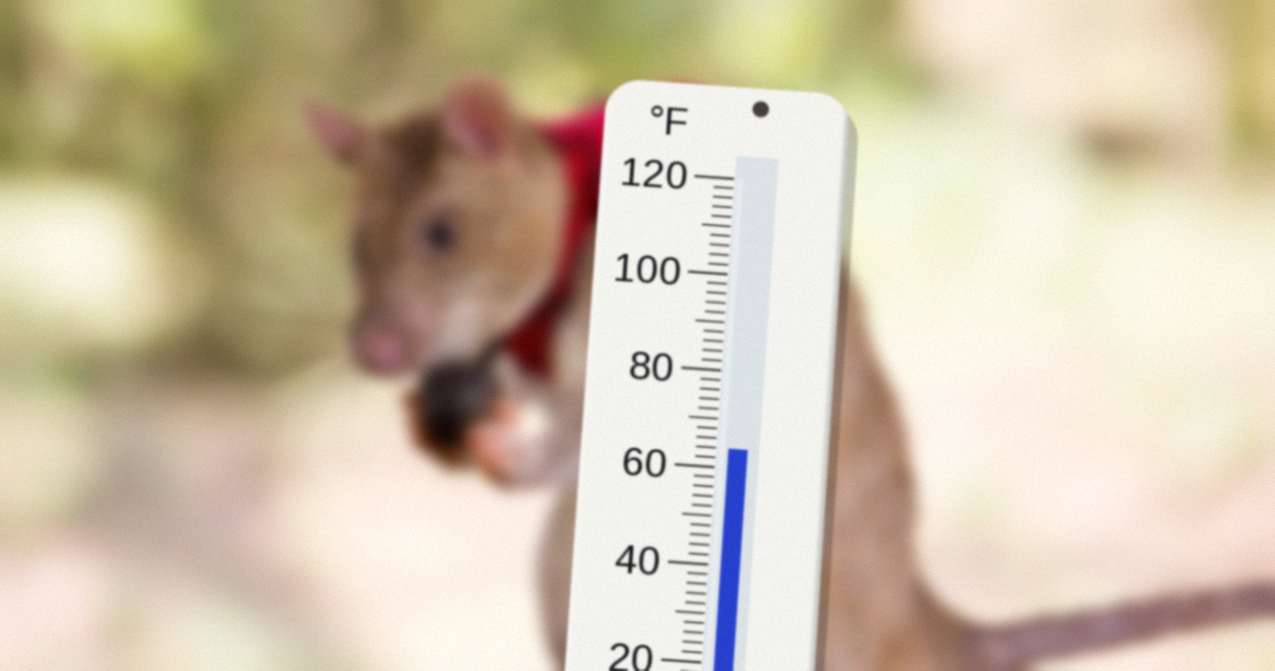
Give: 64 °F
